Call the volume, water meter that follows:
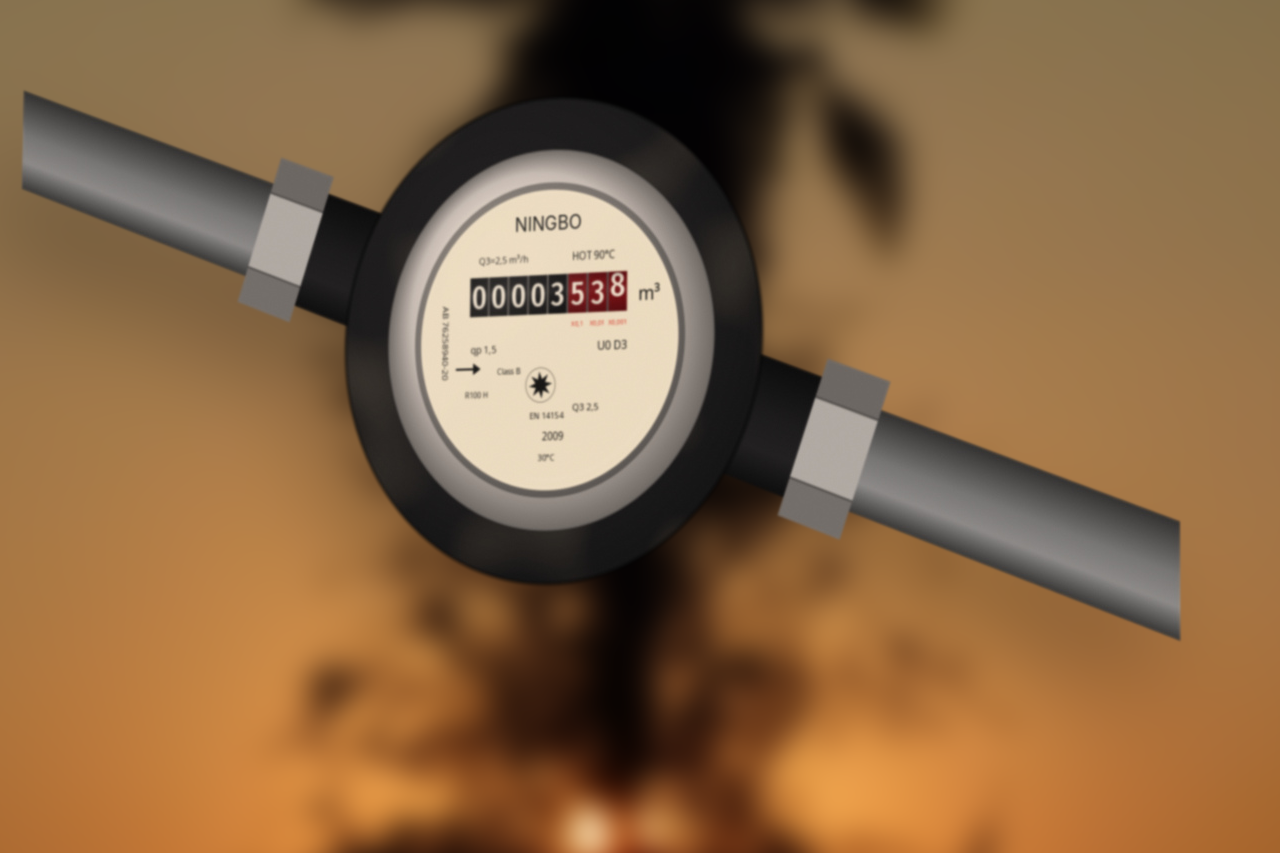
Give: 3.538 m³
